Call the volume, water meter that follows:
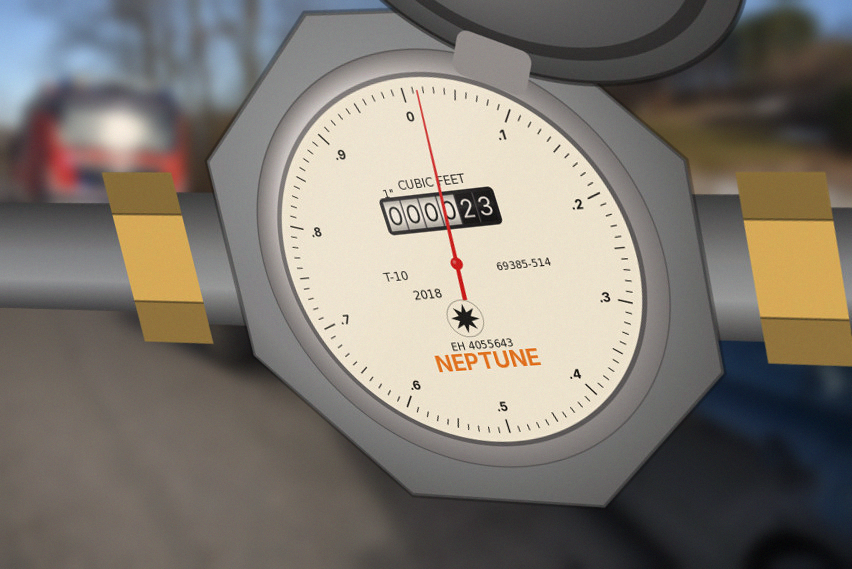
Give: 23.01 ft³
